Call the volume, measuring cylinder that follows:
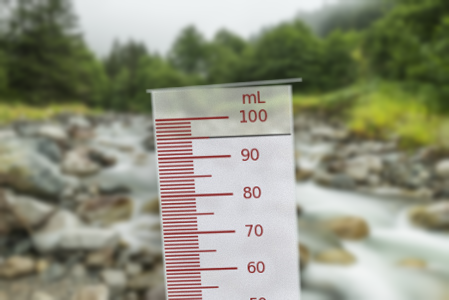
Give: 95 mL
